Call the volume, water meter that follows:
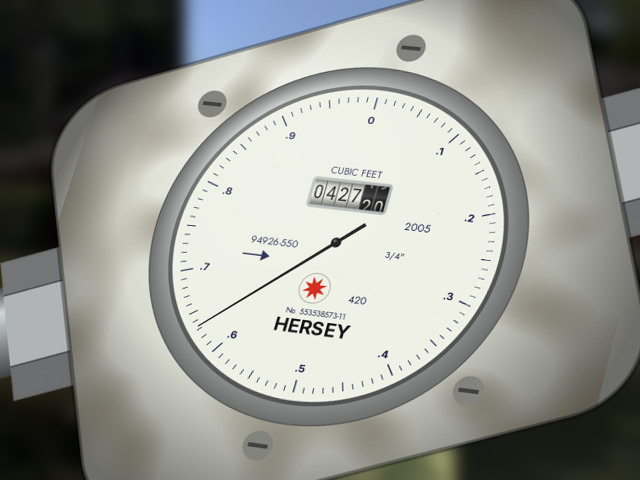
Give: 42719.63 ft³
